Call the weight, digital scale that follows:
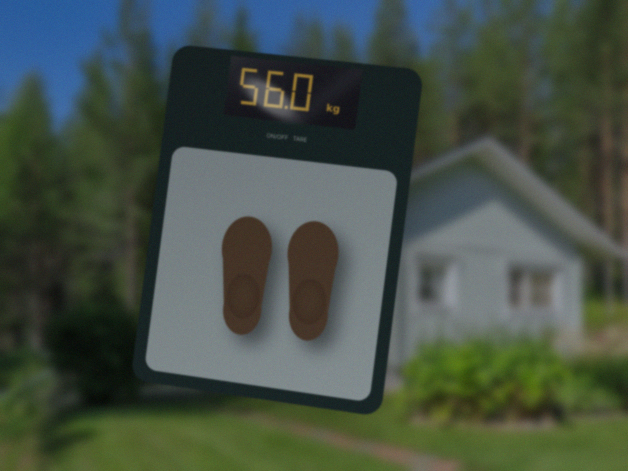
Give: 56.0 kg
